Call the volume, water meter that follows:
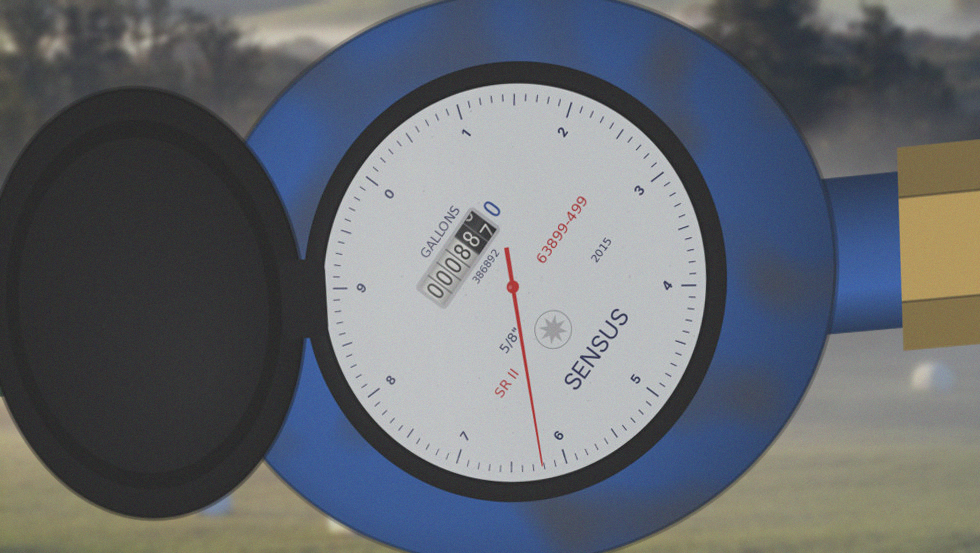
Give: 8866.2 gal
